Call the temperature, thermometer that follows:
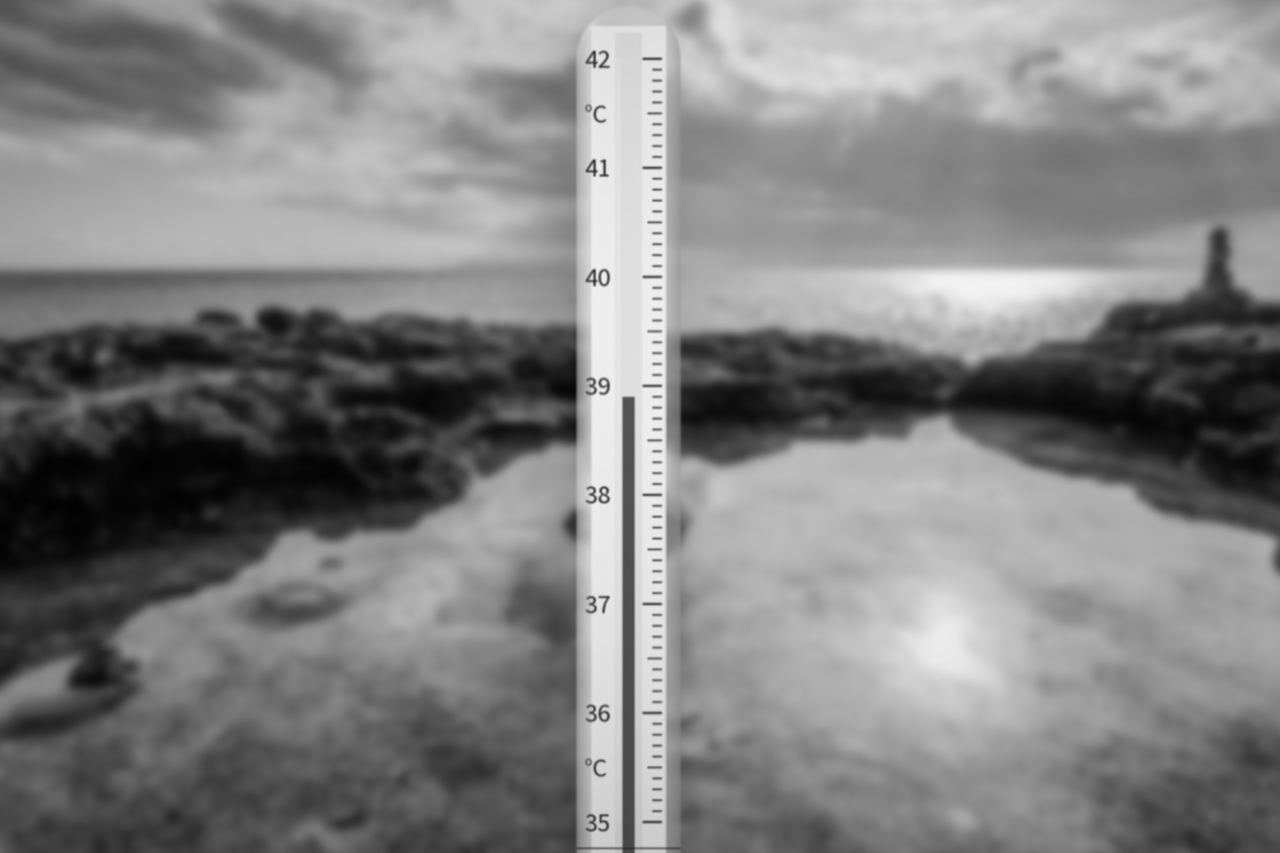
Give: 38.9 °C
